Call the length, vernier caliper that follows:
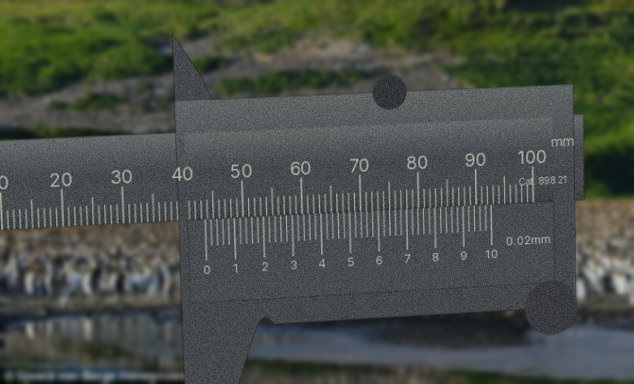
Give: 43.6 mm
